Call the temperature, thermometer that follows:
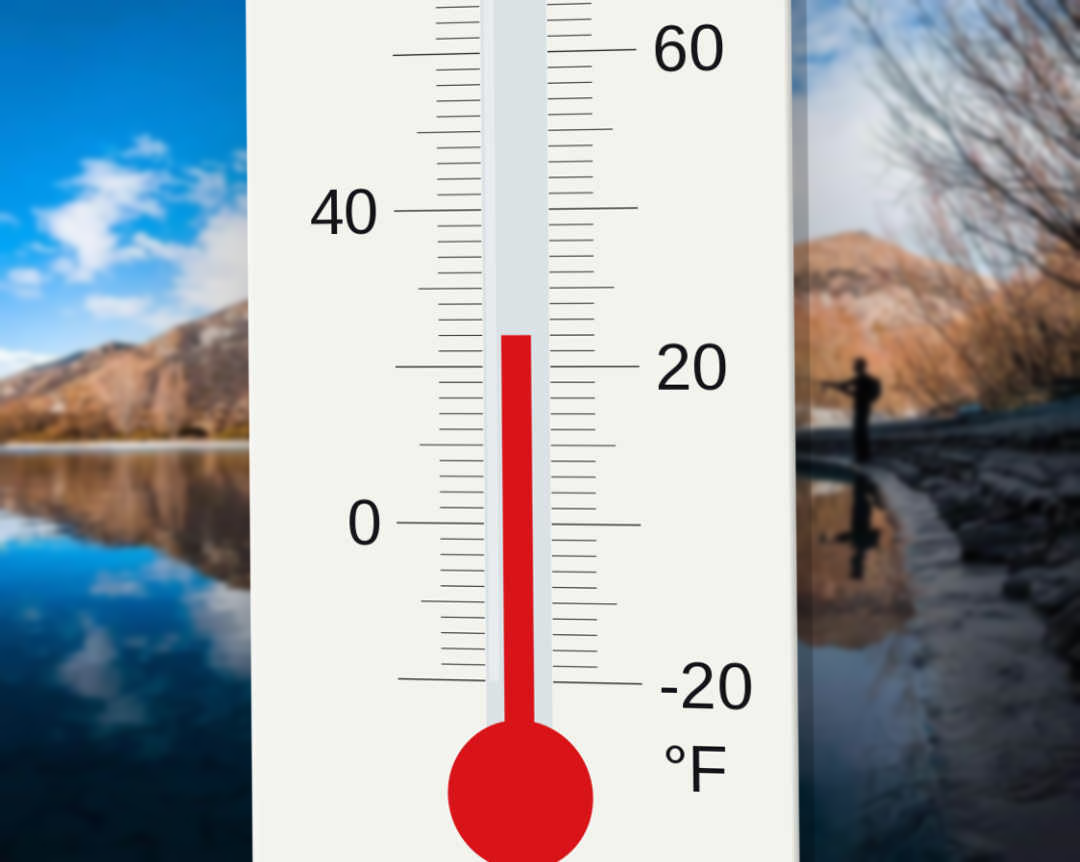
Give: 24 °F
